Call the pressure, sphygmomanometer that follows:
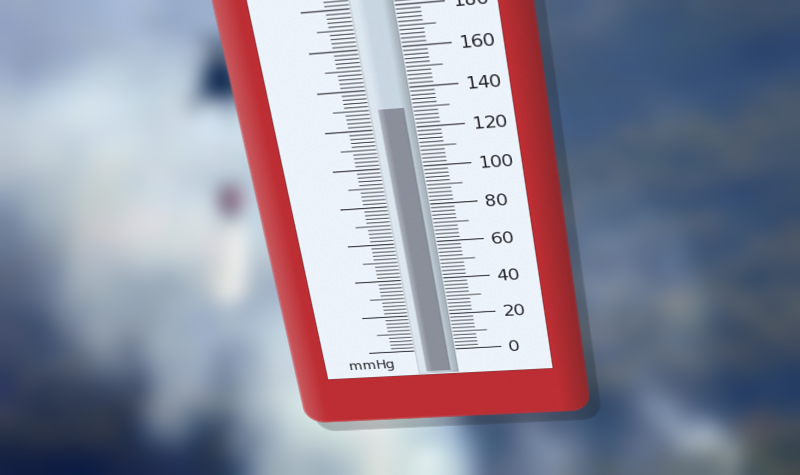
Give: 130 mmHg
